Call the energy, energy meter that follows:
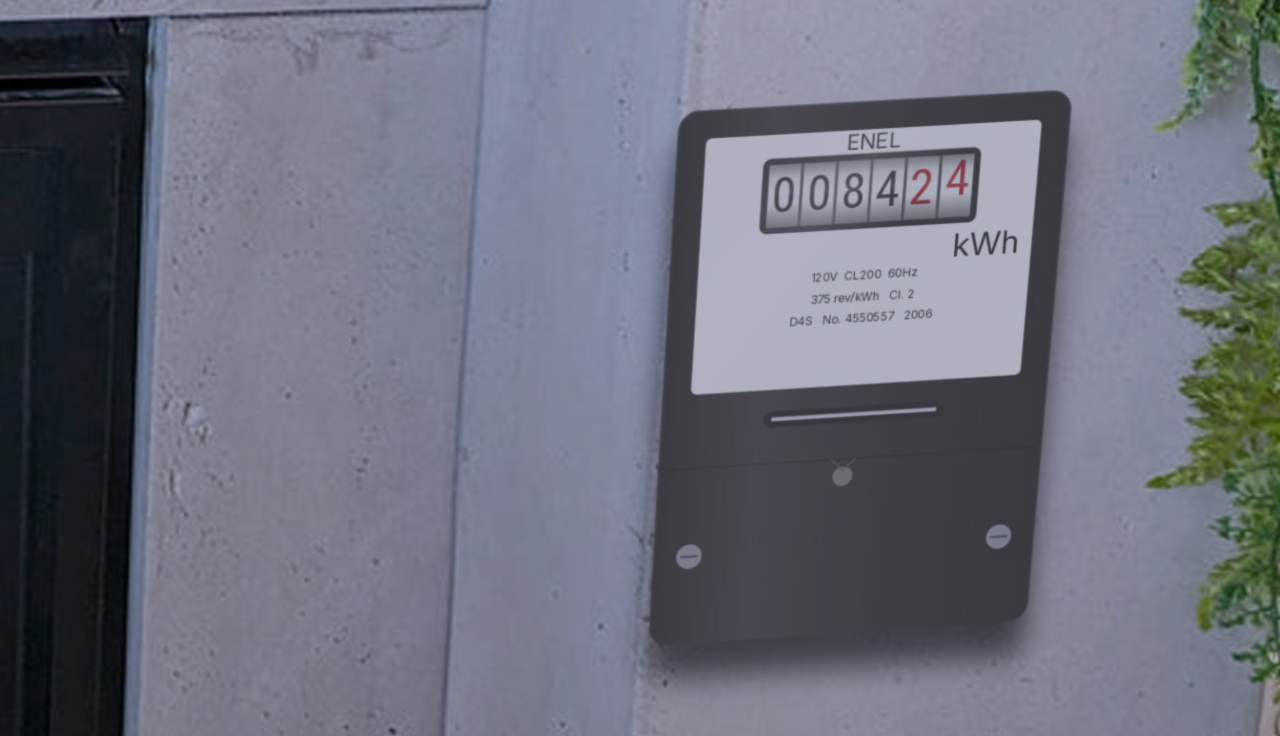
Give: 84.24 kWh
